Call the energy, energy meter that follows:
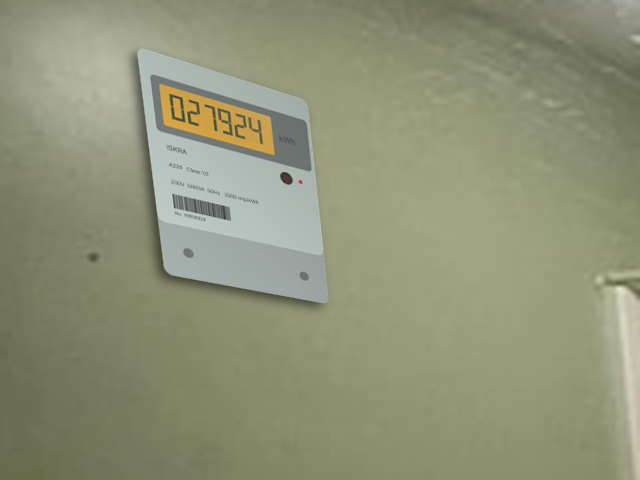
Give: 27924 kWh
